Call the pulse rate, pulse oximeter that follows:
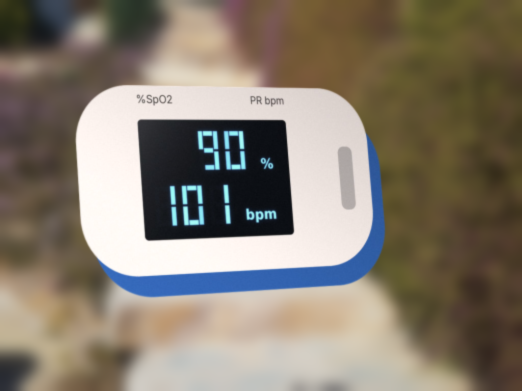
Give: 101 bpm
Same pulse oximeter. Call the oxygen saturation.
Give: 90 %
